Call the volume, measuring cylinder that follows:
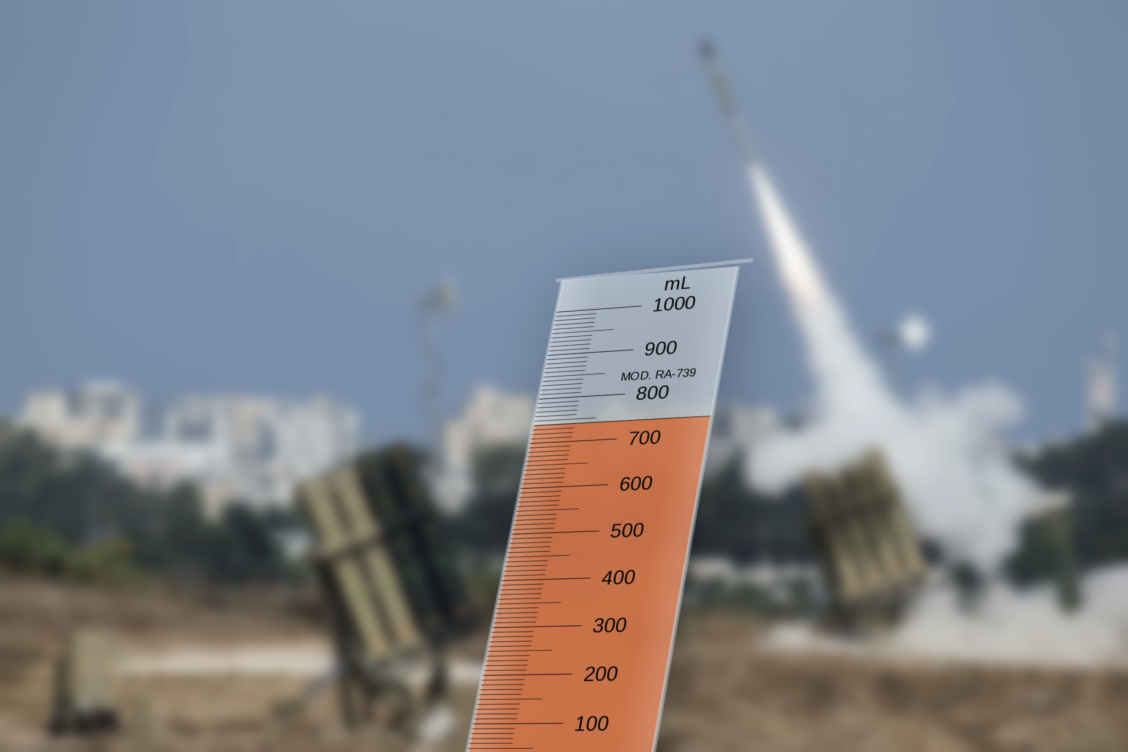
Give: 740 mL
